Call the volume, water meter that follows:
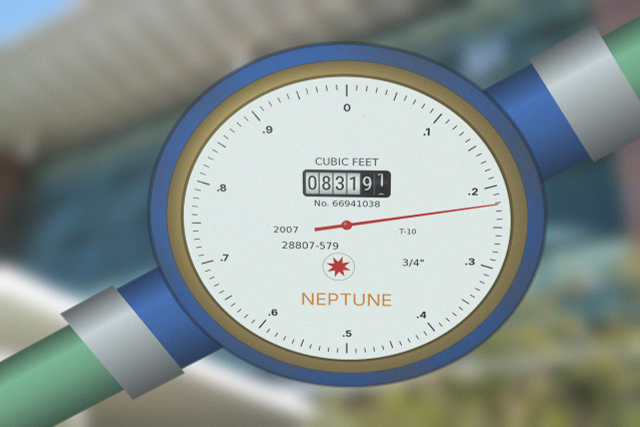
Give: 83191.22 ft³
